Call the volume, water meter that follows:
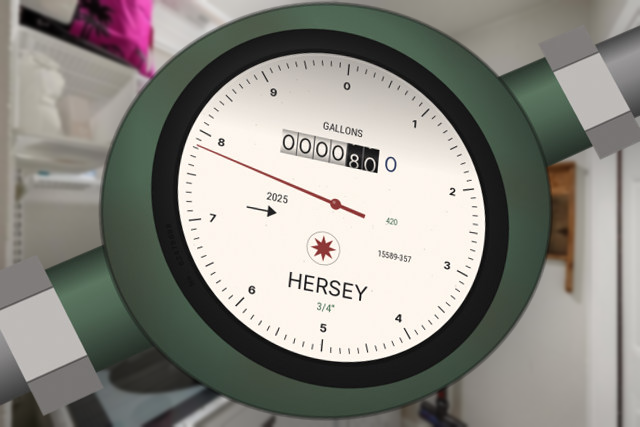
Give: 797.8 gal
